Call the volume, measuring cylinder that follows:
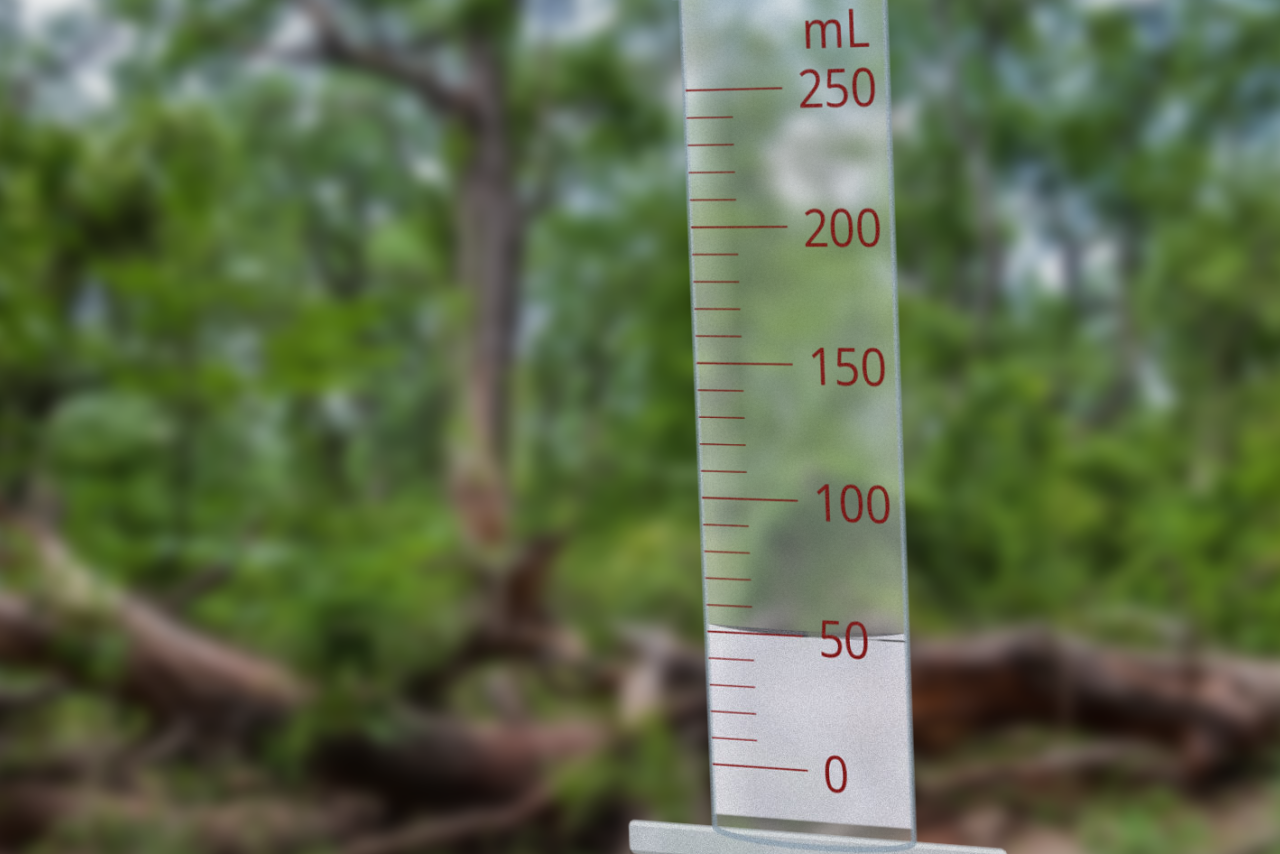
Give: 50 mL
